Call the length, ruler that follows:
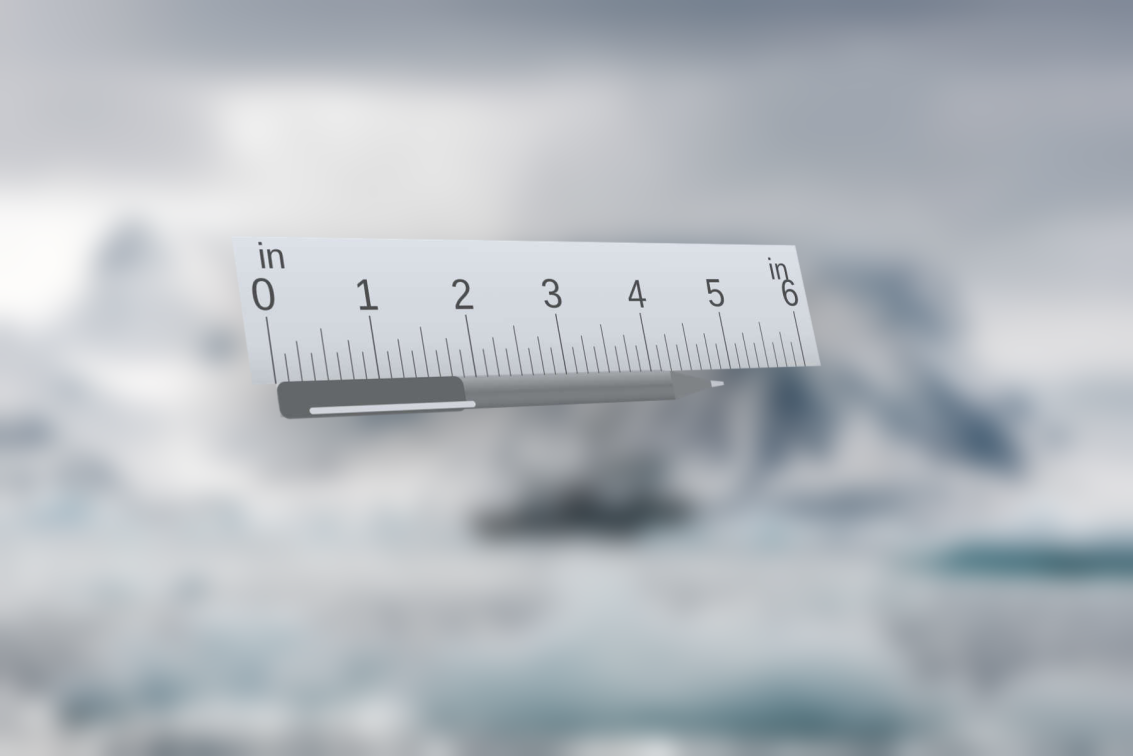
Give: 4.875 in
